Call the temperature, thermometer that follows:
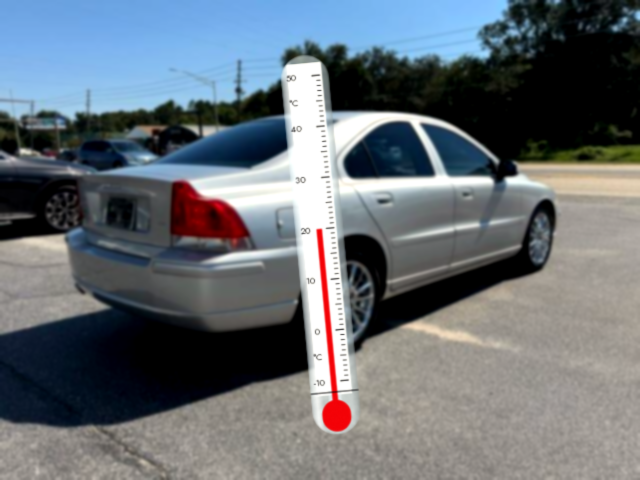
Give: 20 °C
